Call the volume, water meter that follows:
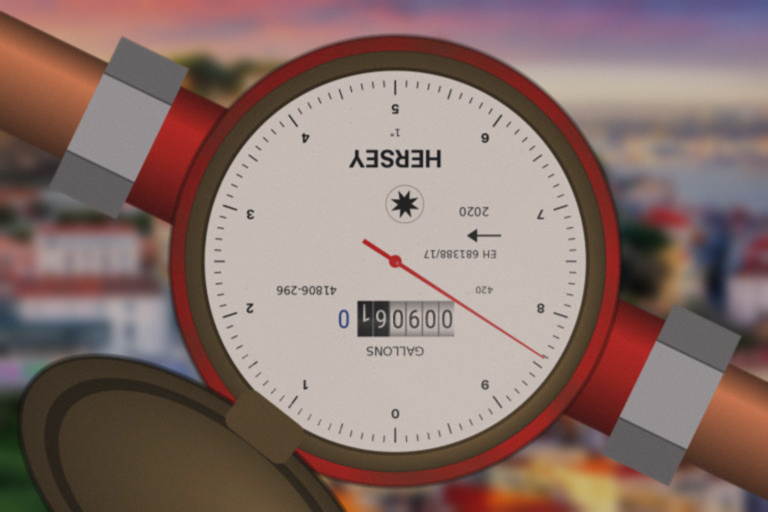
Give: 90608.4 gal
